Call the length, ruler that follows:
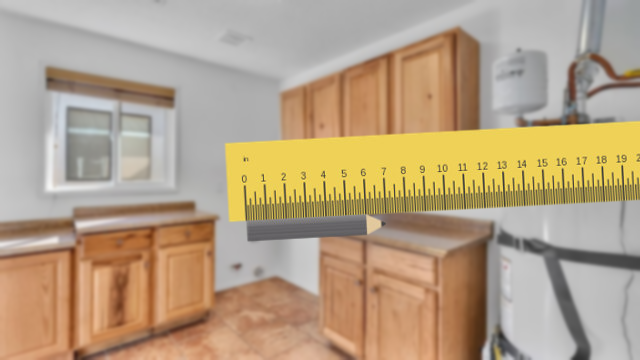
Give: 7 in
